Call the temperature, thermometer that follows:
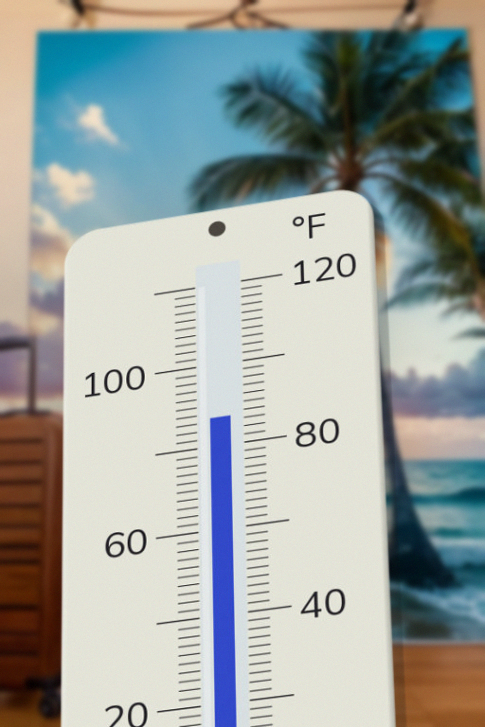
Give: 87 °F
